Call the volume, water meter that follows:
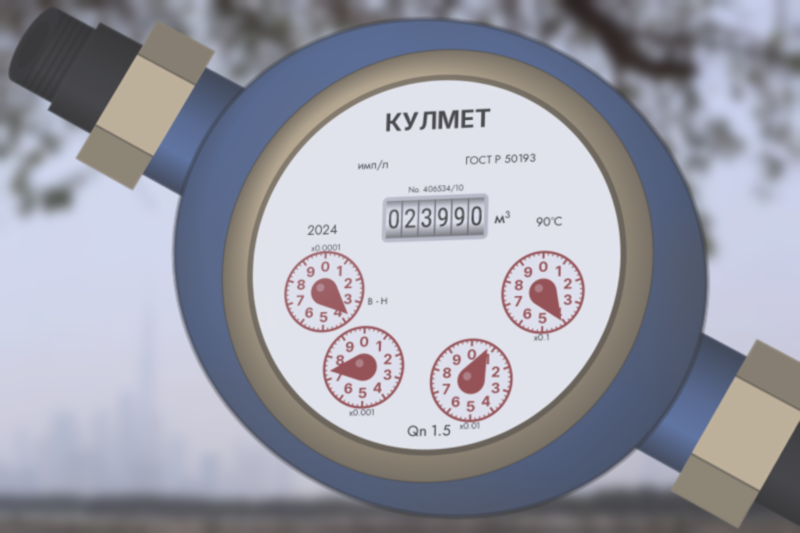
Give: 23990.4073 m³
